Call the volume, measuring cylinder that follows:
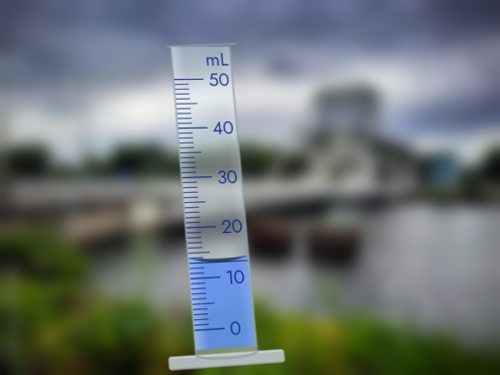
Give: 13 mL
